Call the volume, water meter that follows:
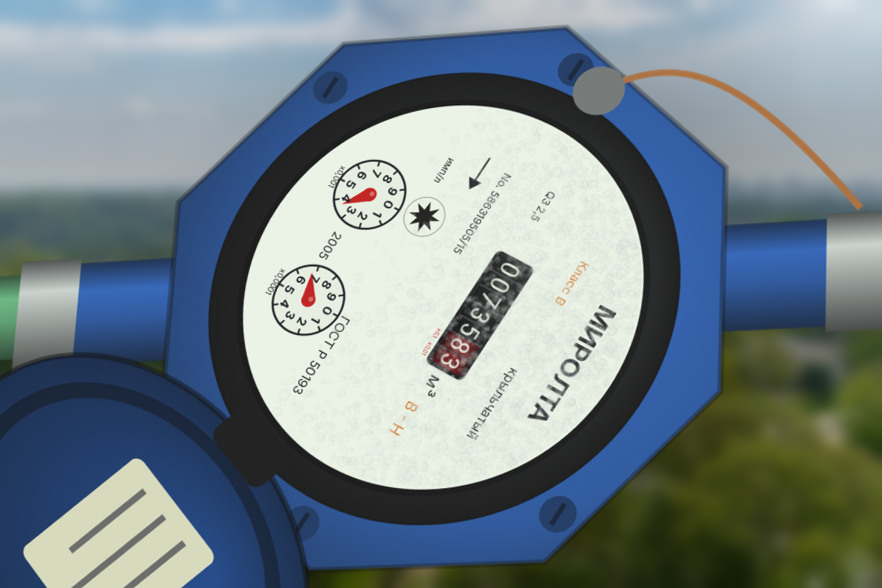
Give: 735.8336 m³
